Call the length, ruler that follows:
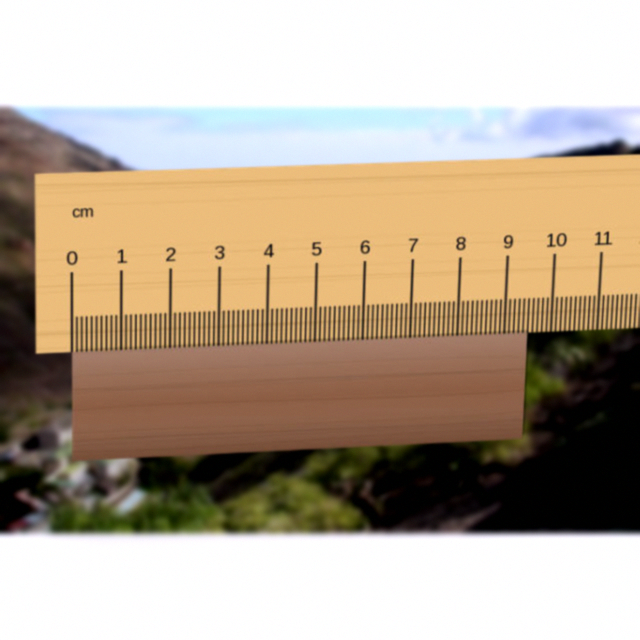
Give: 9.5 cm
